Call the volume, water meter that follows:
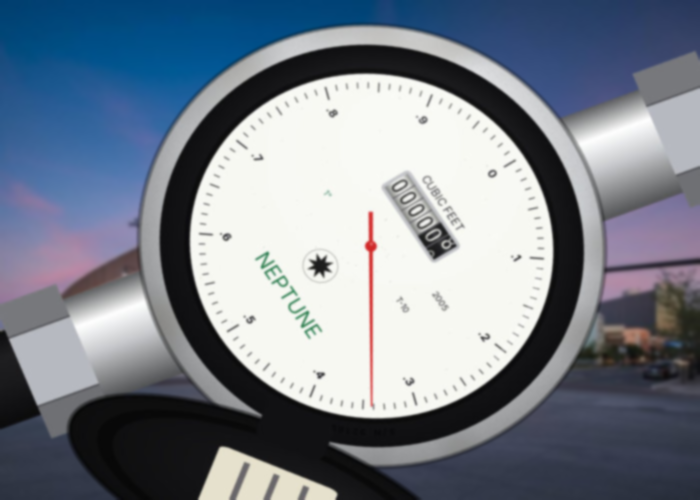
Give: 8.34 ft³
